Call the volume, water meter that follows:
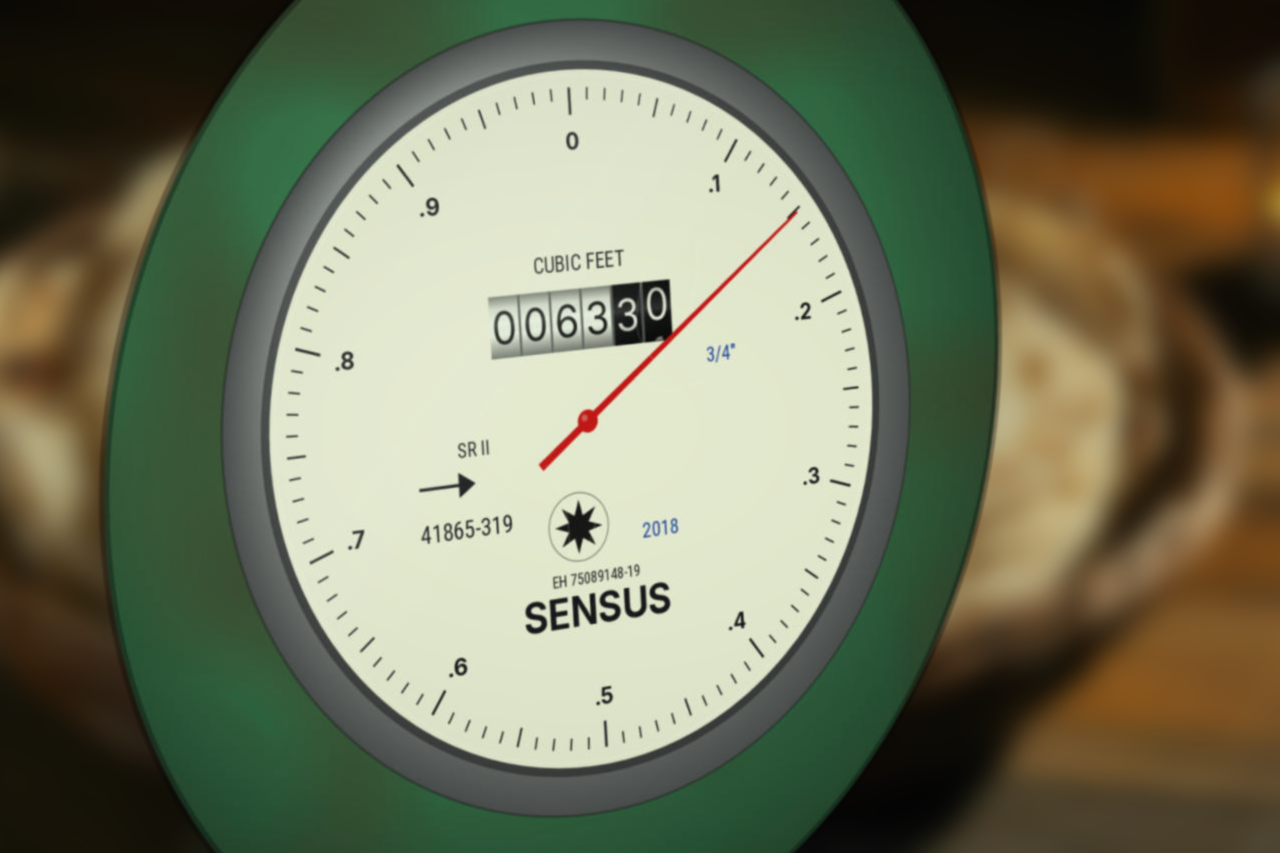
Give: 6330.15 ft³
